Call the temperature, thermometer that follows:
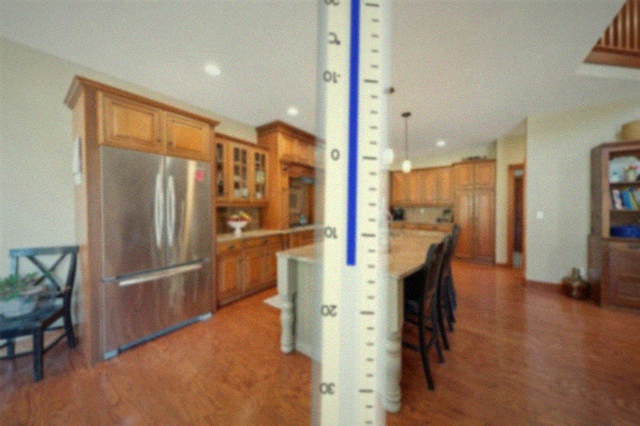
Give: 14 °C
